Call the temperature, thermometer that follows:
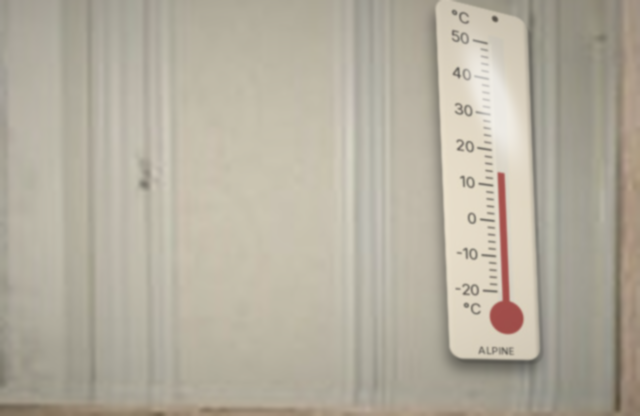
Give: 14 °C
